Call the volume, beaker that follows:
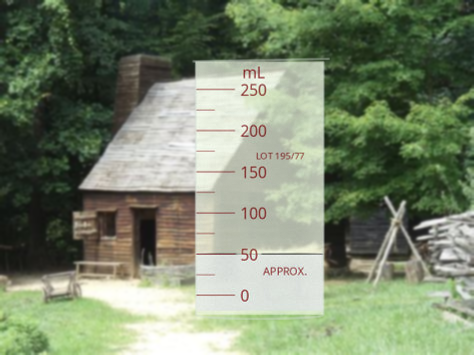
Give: 50 mL
